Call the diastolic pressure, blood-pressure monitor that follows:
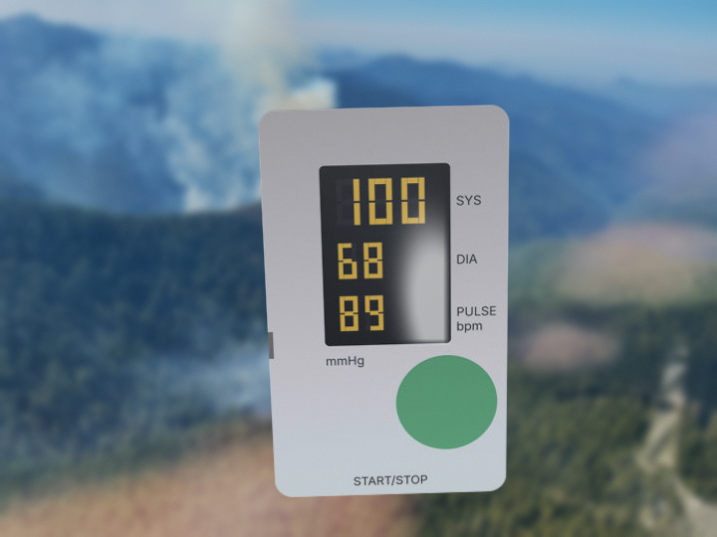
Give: 68 mmHg
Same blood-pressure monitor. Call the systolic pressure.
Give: 100 mmHg
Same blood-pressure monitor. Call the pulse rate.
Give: 89 bpm
